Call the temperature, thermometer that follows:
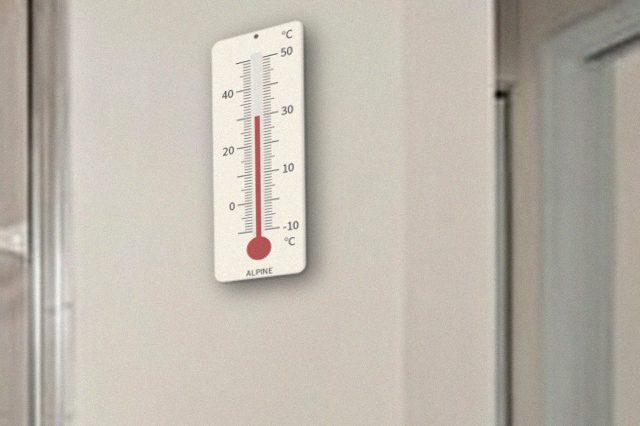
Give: 30 °C
